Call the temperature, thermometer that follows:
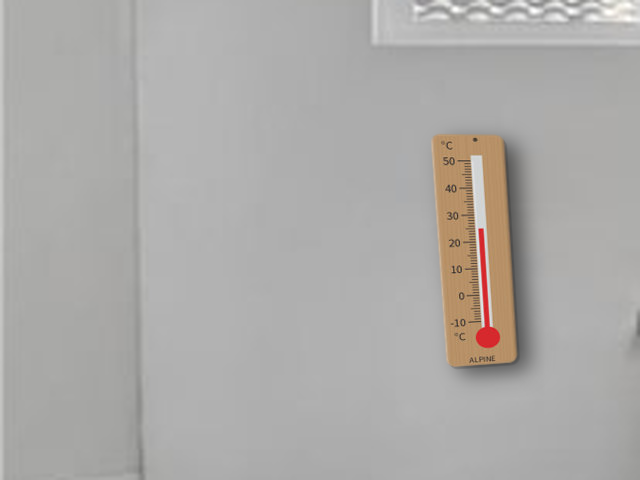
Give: 25 °C
